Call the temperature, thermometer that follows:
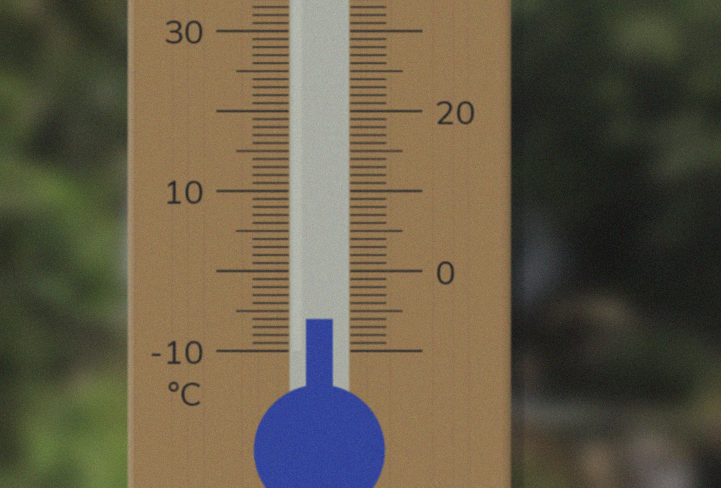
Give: -6 °C
